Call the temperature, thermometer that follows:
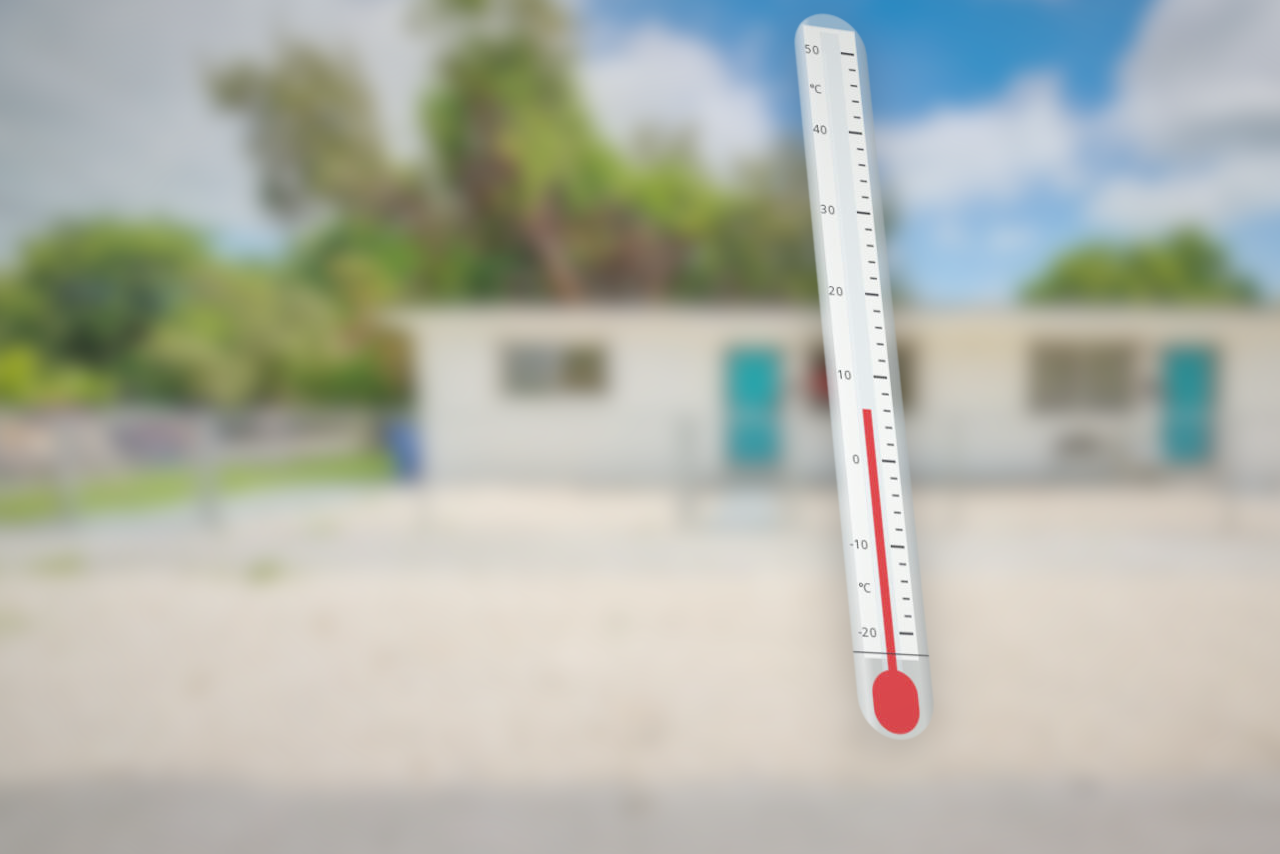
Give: 6 °C
